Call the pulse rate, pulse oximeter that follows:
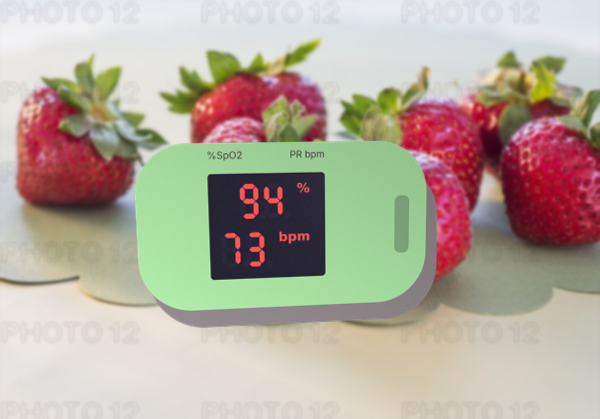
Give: 73 bpm
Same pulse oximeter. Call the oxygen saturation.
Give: 94 %
